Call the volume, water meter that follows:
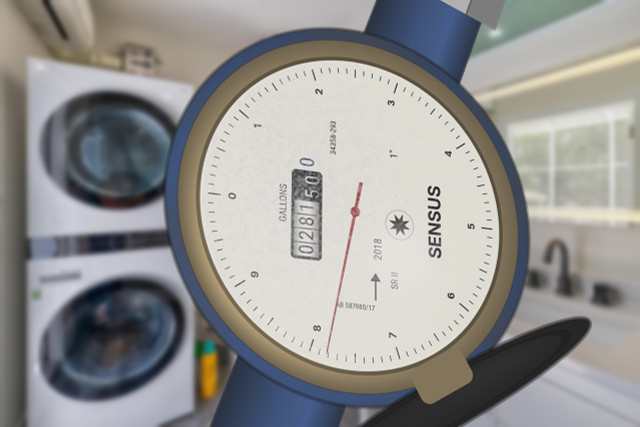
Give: 281497.8 gal
